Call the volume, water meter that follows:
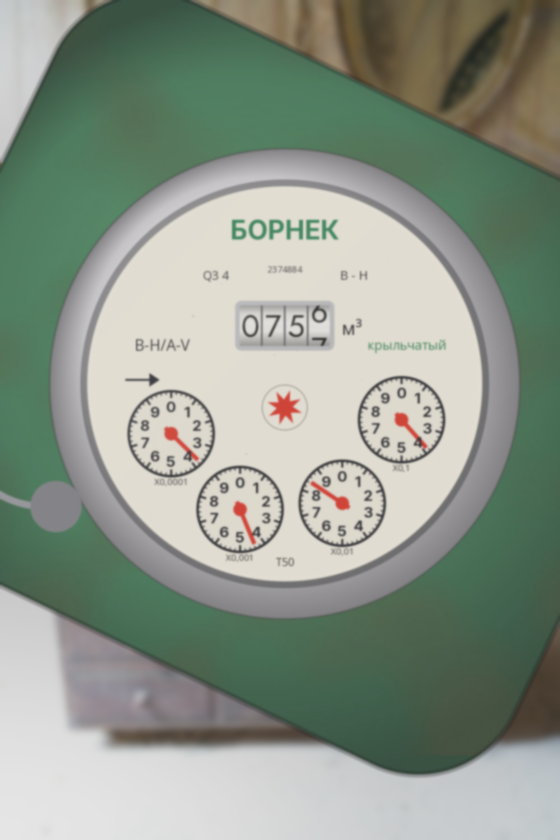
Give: 756.3843 m³
